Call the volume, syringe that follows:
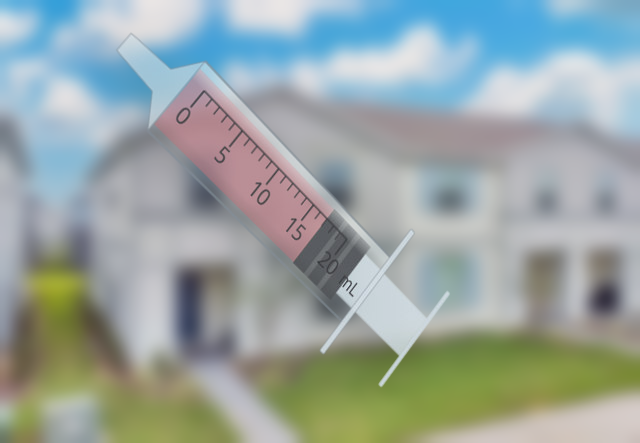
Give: 17 mL
